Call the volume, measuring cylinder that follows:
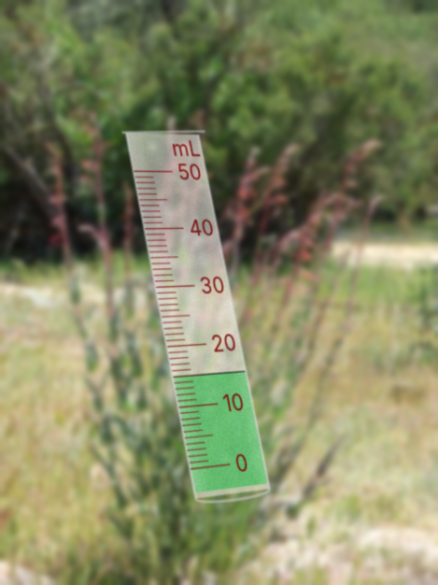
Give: 15 mL
